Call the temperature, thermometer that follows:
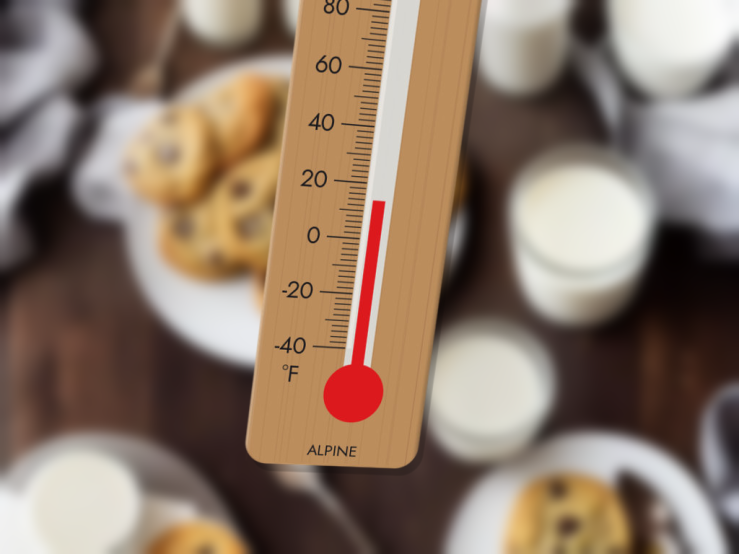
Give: 14 °F
